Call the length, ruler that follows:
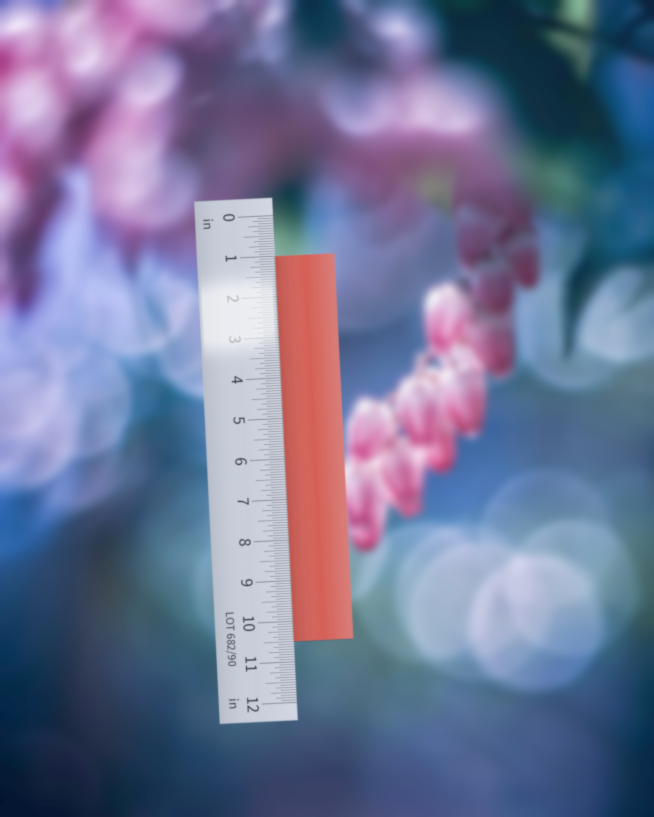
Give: 9.5 in
